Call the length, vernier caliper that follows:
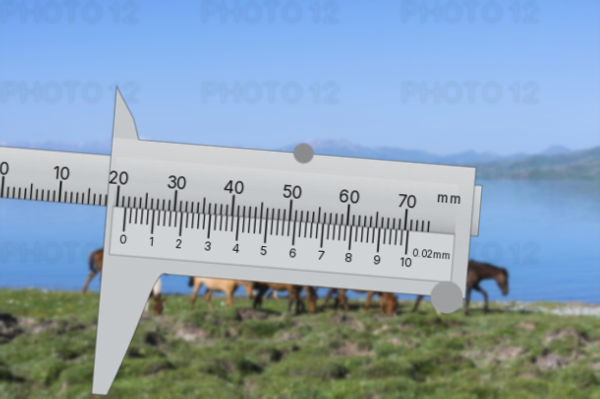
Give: 21.5 mm
